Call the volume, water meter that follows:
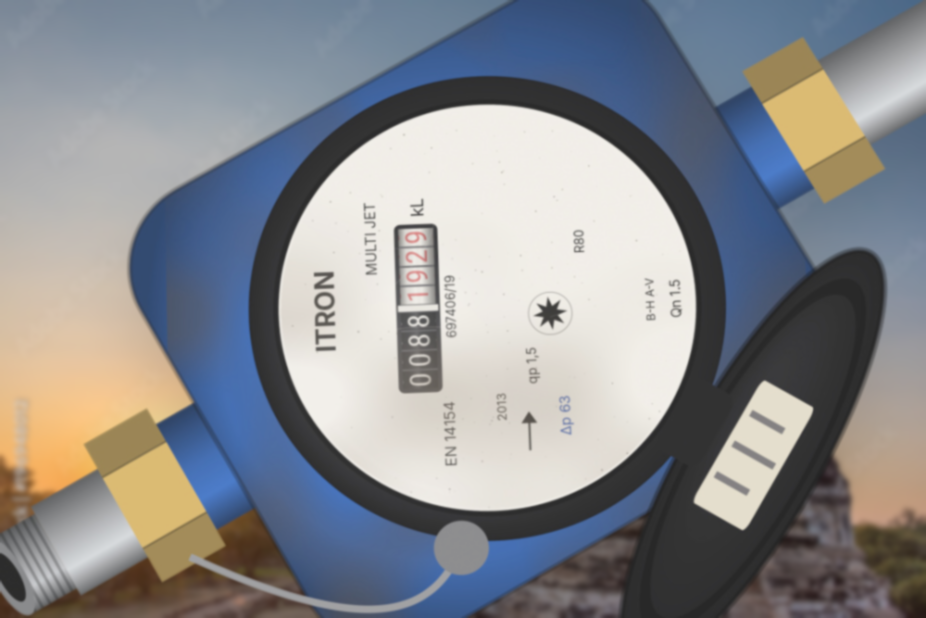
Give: 88.1929 kL
